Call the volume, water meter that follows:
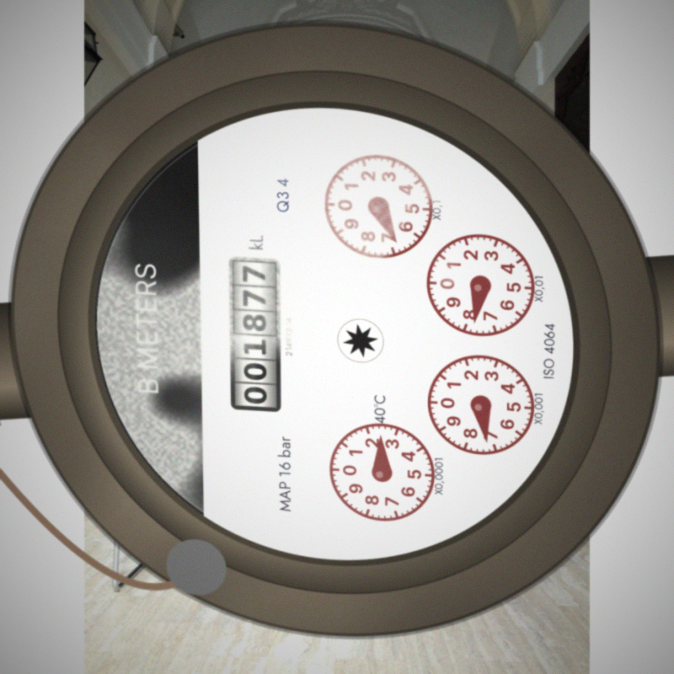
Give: 1877.6772 kL
